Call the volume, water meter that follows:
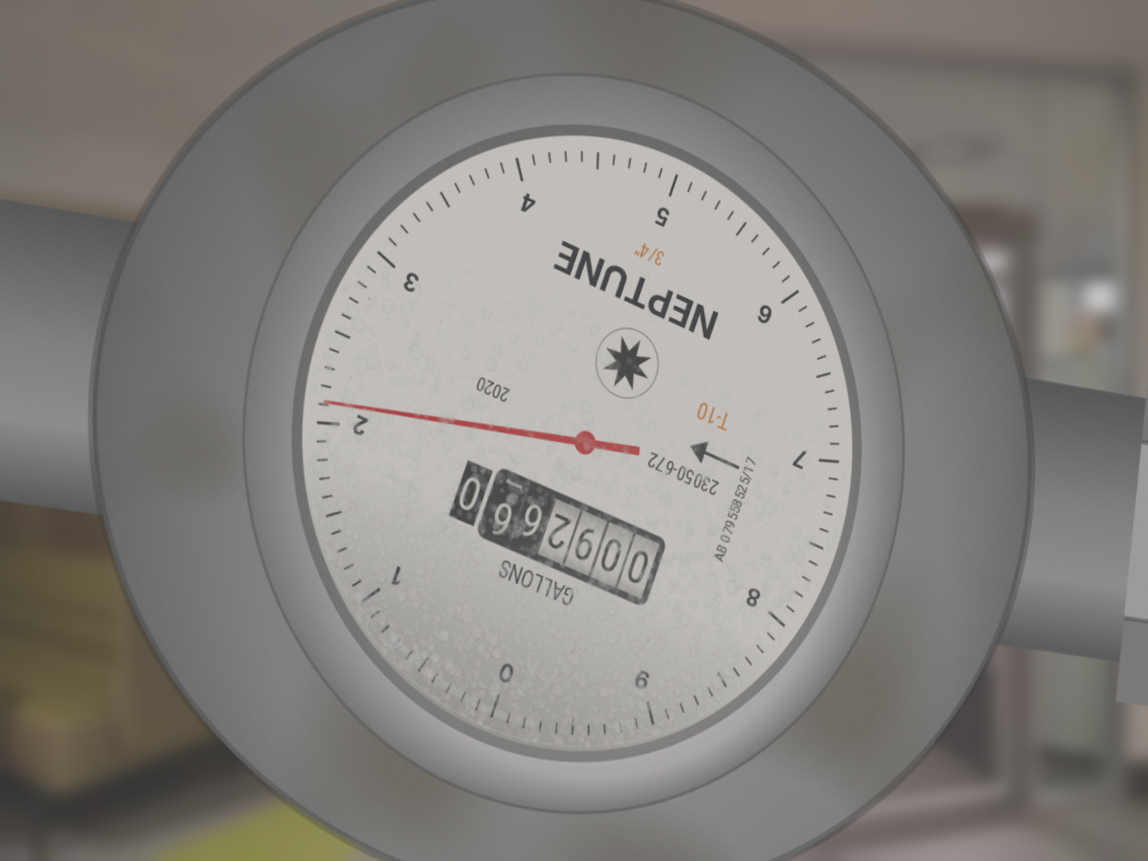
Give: 92662.1 gal
